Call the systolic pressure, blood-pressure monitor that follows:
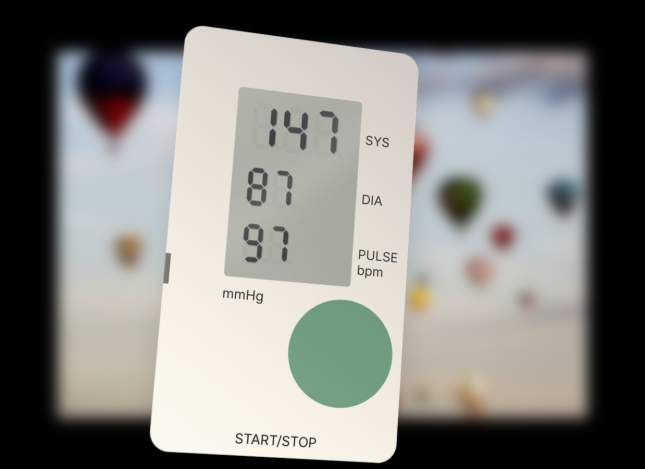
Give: 147 mmHg
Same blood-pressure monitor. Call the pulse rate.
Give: 97 bpm
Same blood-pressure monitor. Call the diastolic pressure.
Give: 87 mmHg
